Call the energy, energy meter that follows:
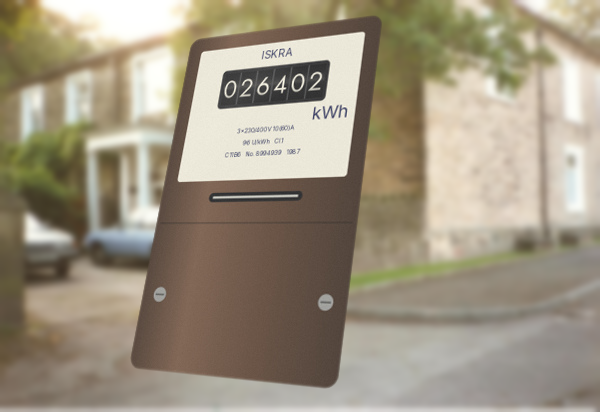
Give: 26402 kWh
